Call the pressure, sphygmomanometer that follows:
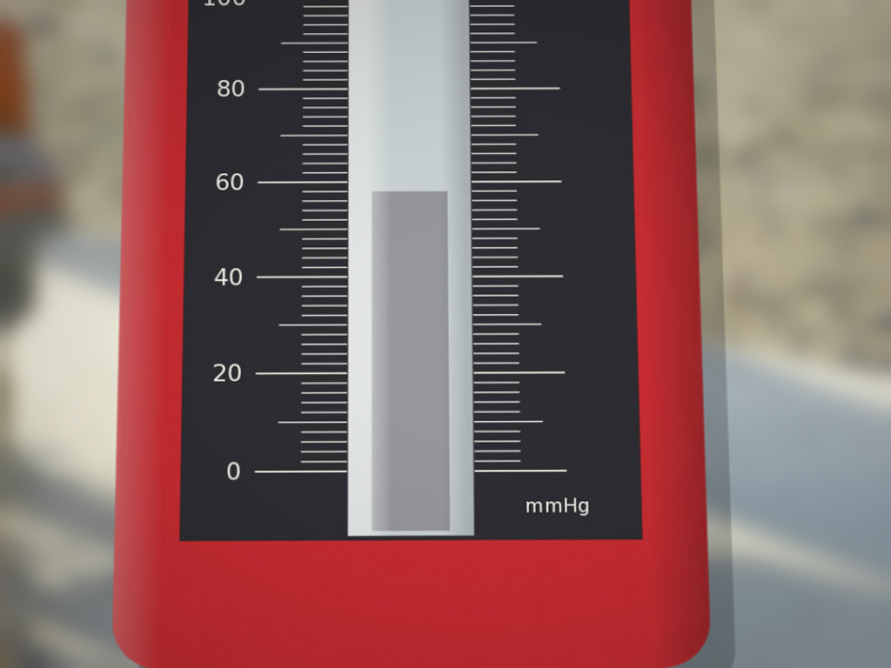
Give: 58 mmHg
